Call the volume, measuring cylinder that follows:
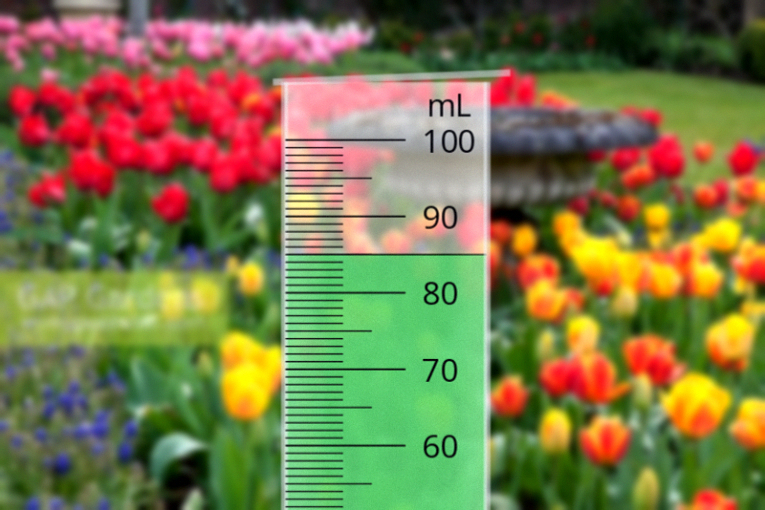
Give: 85 mL
